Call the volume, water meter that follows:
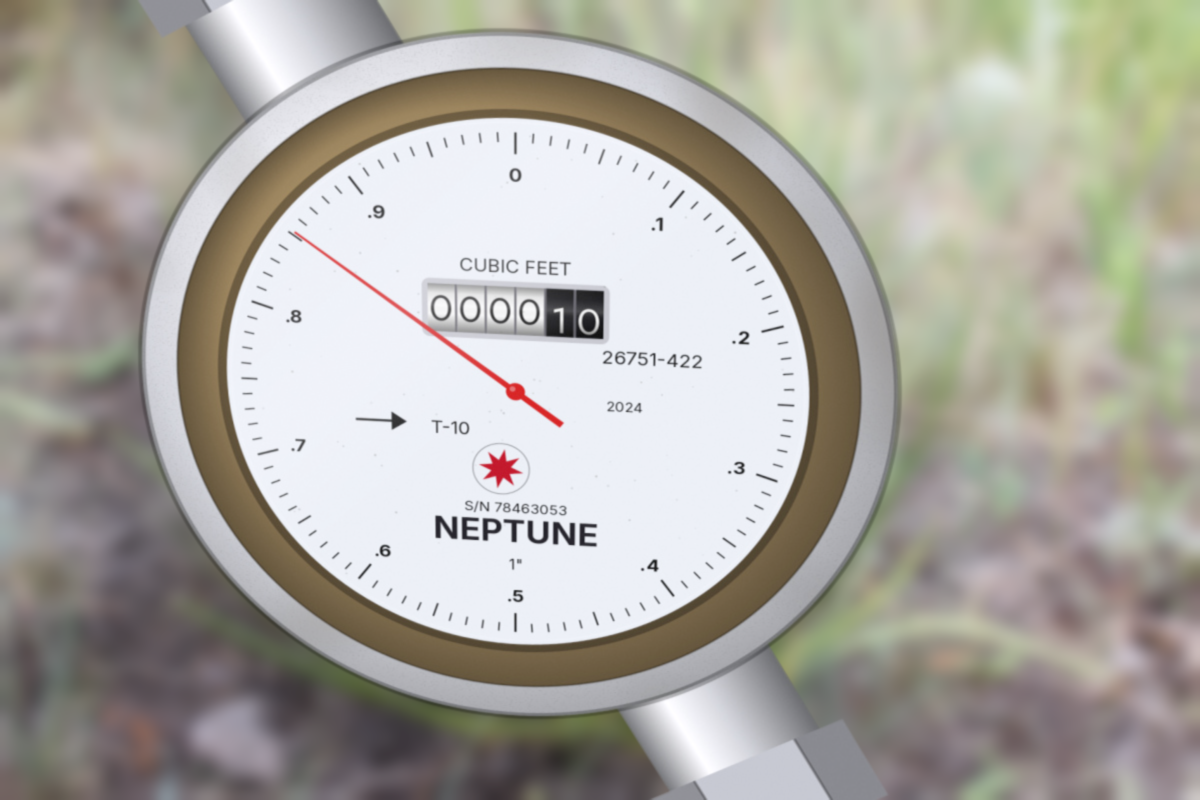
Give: 9.85 ft³
